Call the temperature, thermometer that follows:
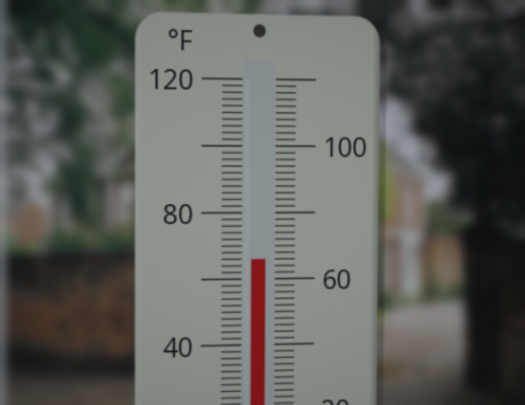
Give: 66 °F
